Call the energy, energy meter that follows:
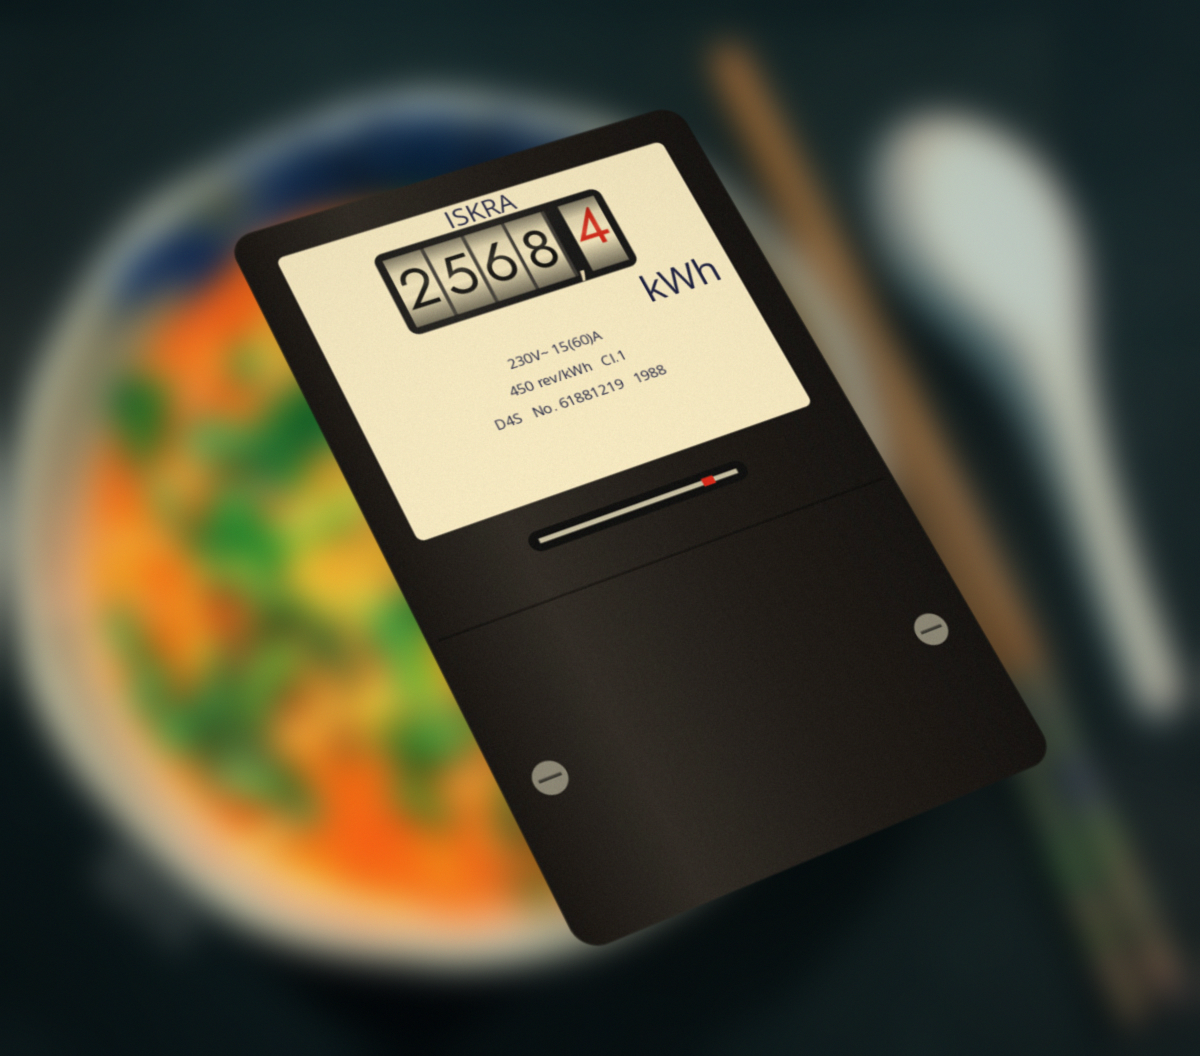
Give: 2568.4 kWh
